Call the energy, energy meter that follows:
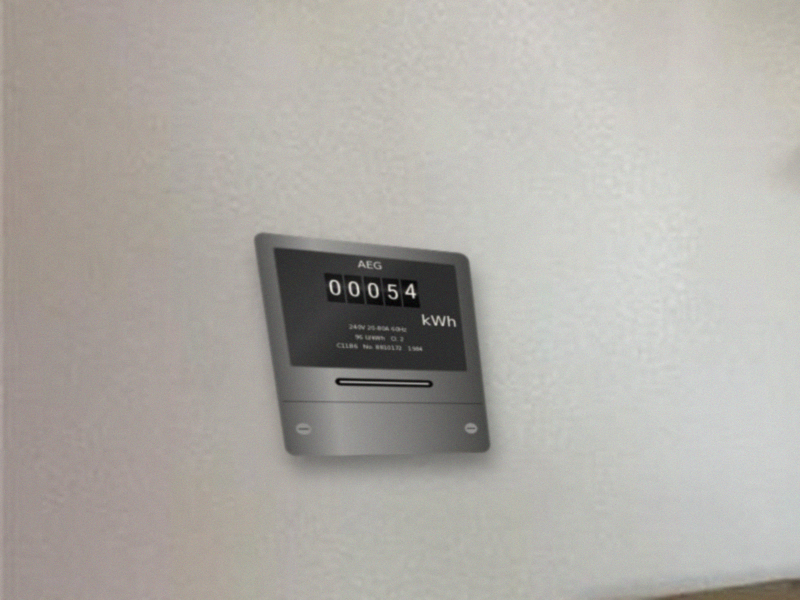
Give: 54 kWh
